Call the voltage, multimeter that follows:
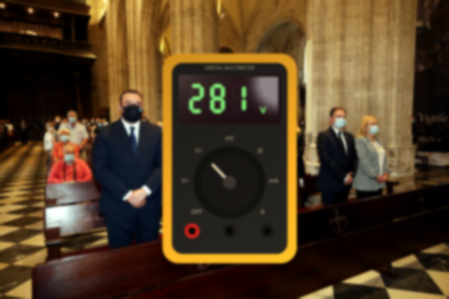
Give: 281 V
